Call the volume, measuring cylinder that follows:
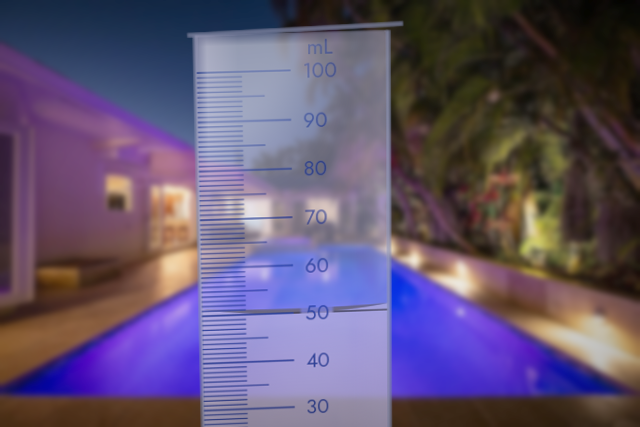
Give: 50 mL
